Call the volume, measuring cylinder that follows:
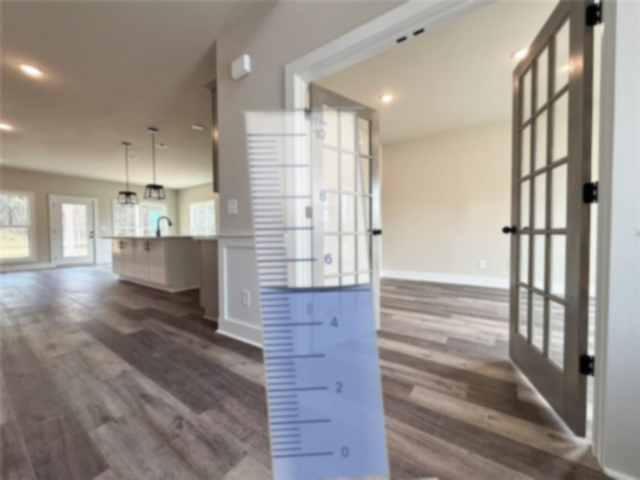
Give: 5 mL
